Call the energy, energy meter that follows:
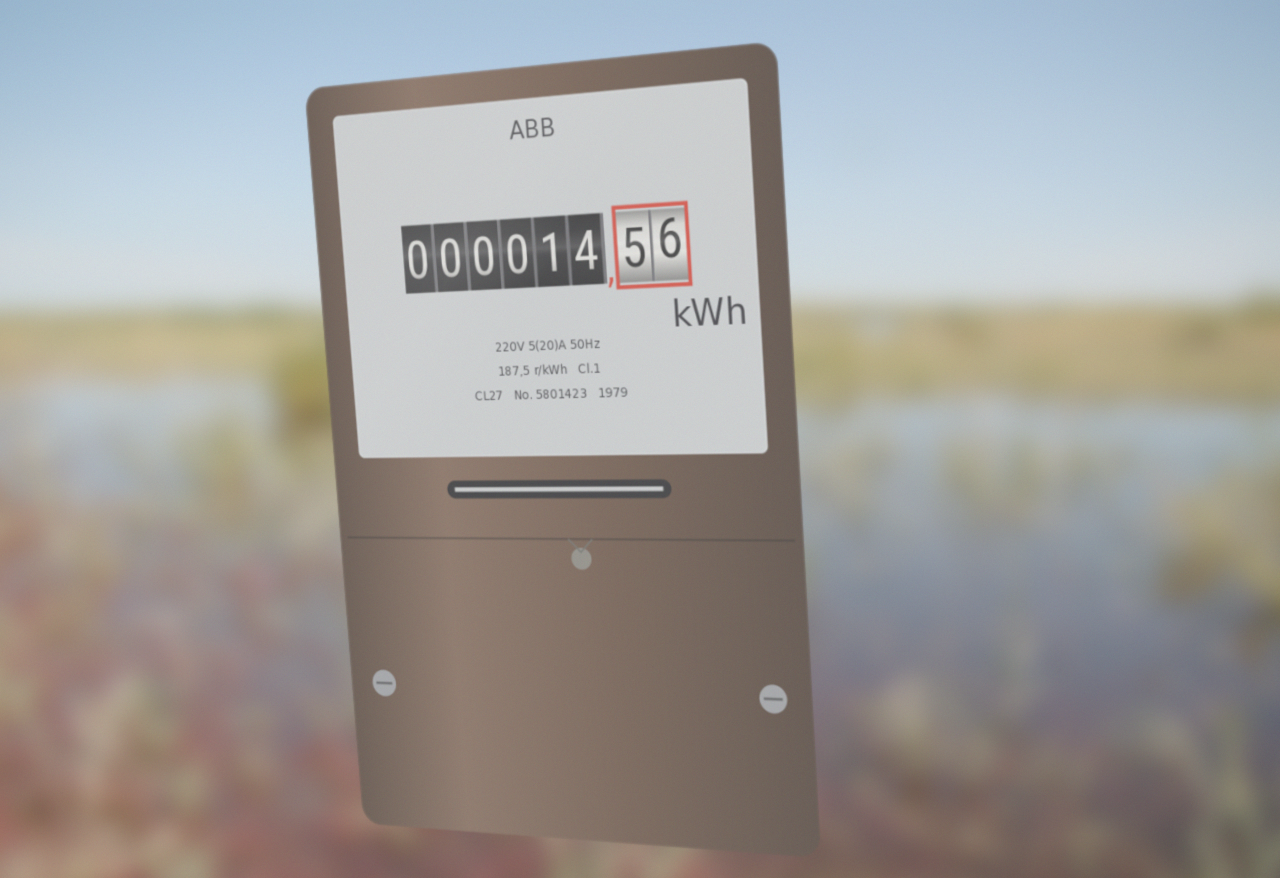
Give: 14.56 kWh
